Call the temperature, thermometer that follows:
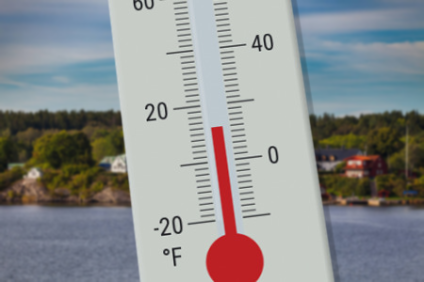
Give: 12 °F
